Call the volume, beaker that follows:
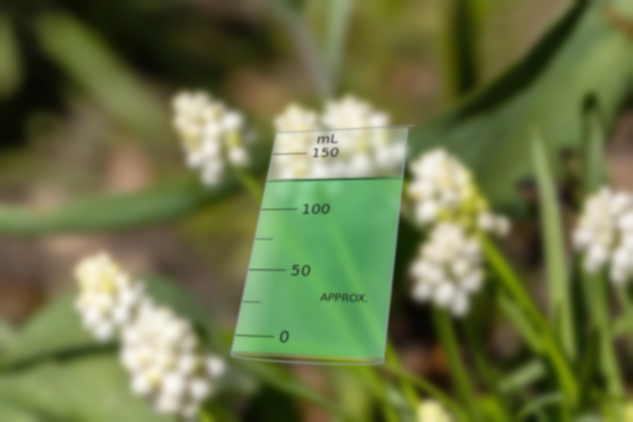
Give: 125 mL
